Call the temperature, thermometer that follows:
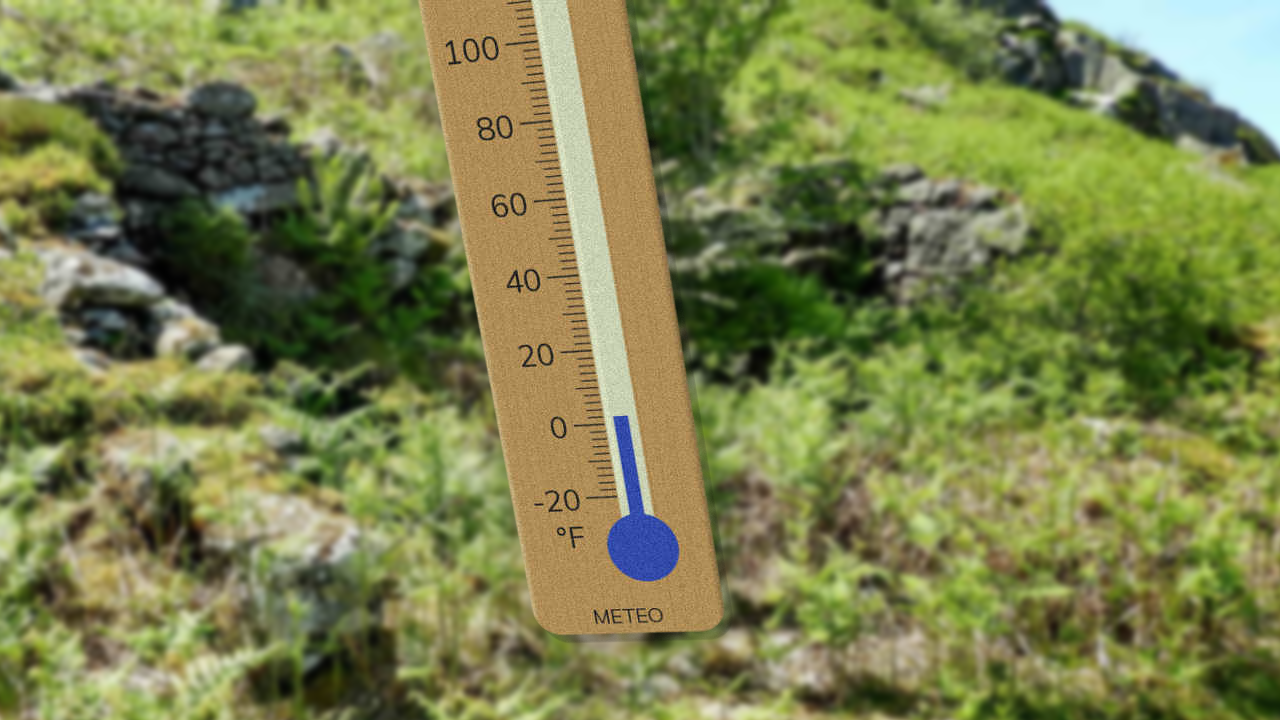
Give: 2 °F
